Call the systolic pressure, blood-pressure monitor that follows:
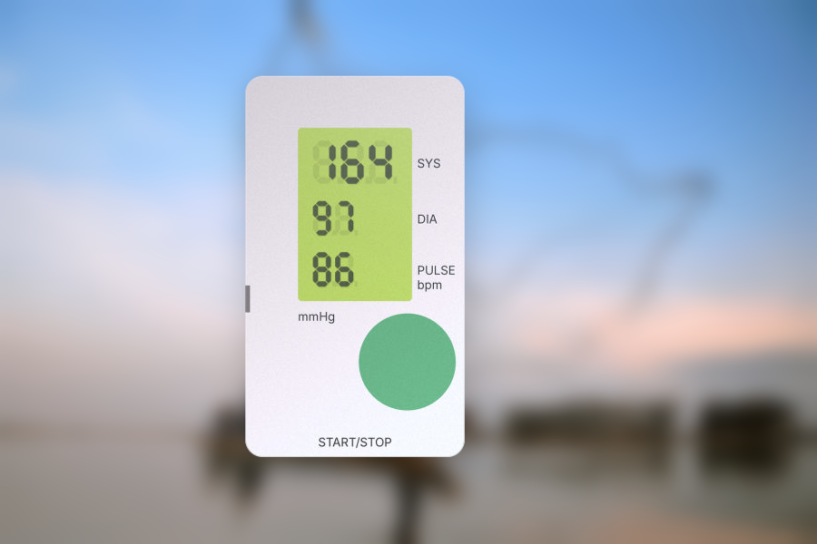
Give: 164 mmHg
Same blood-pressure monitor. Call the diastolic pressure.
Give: 97 mmHg
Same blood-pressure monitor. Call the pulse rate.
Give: 86 bpm
